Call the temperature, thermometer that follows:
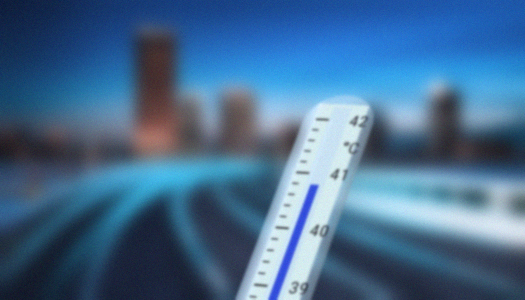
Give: 40.8 °C
